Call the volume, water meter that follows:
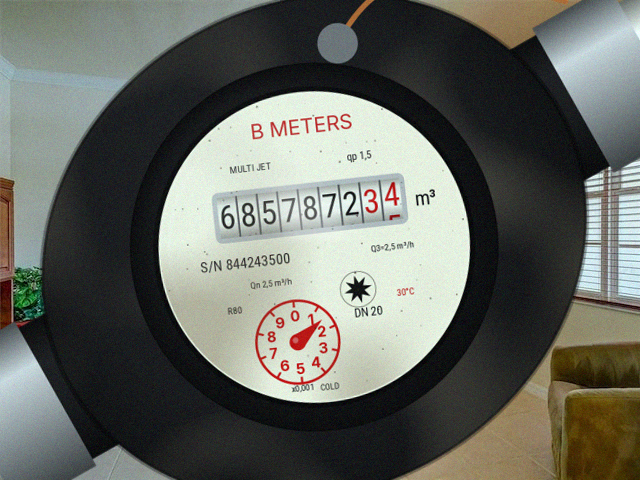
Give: 6857872.341 m³
